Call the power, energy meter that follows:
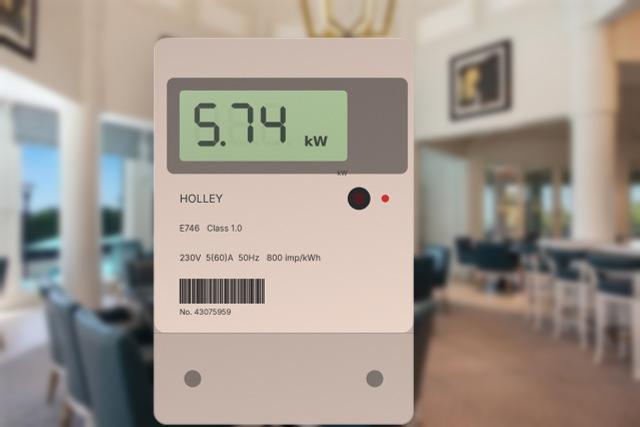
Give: 5.74 kW
